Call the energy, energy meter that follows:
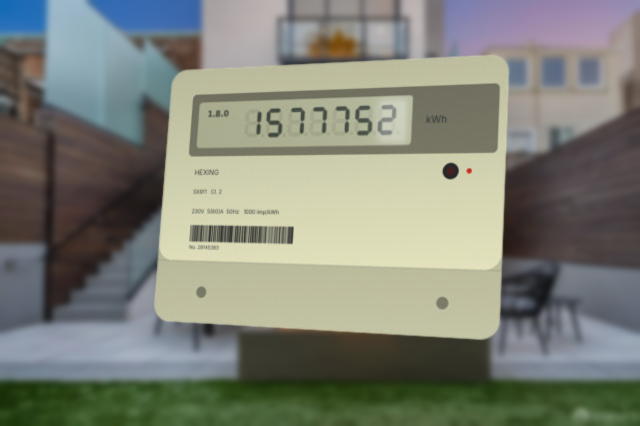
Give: 1577752 kWh
